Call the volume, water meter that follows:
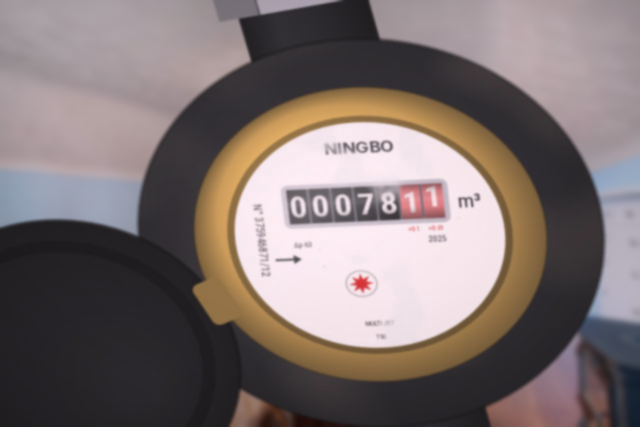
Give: 78.11 m³
